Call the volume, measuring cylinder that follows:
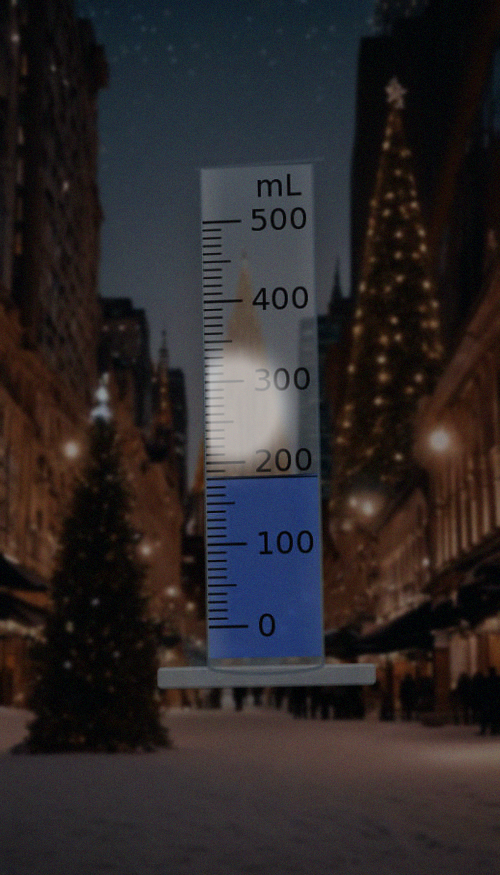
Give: 180 mL
